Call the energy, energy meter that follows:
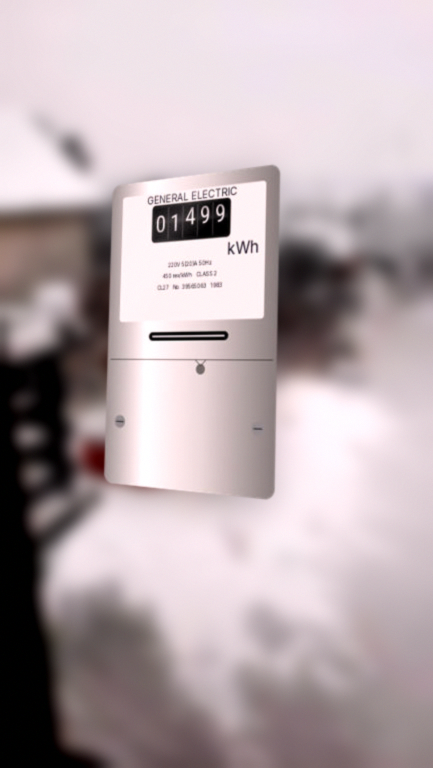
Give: 1499 kWh
